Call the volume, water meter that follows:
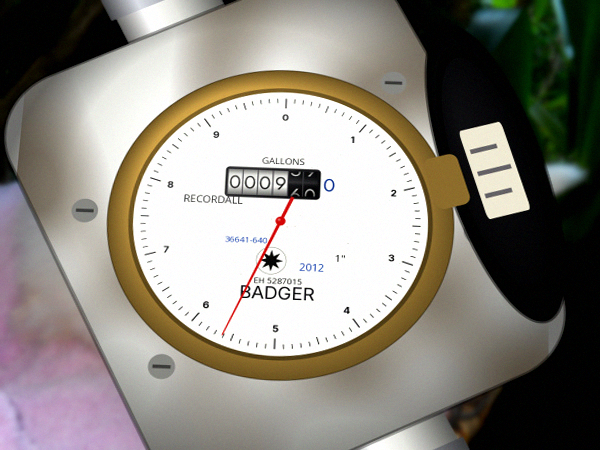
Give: 9595.6 gal
